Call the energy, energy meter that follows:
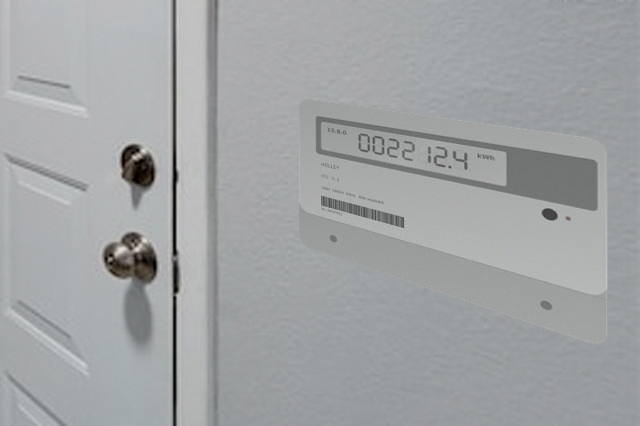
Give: 2212.4 kWh
